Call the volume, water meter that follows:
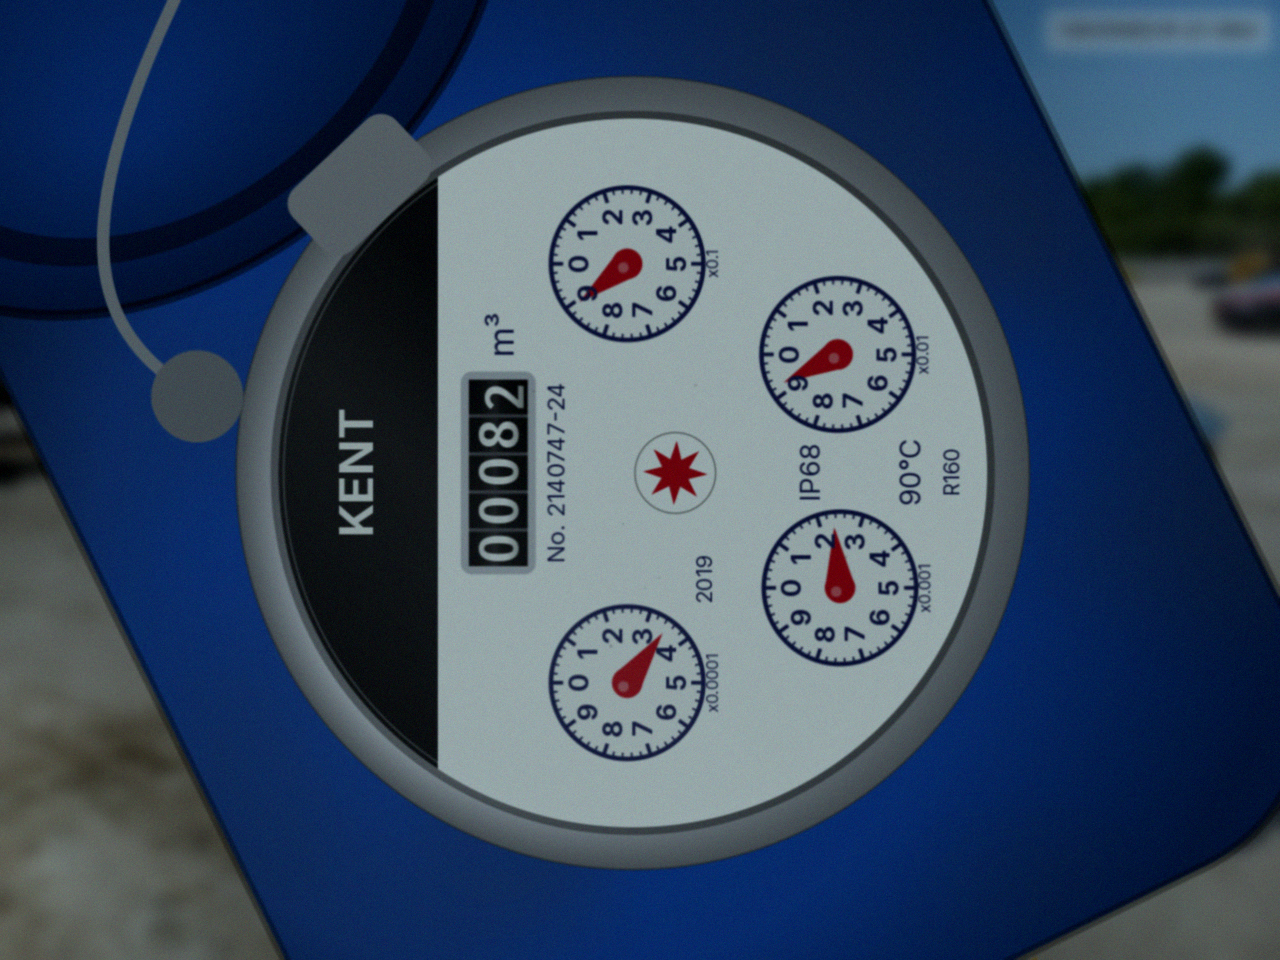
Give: 81.8923 m³
